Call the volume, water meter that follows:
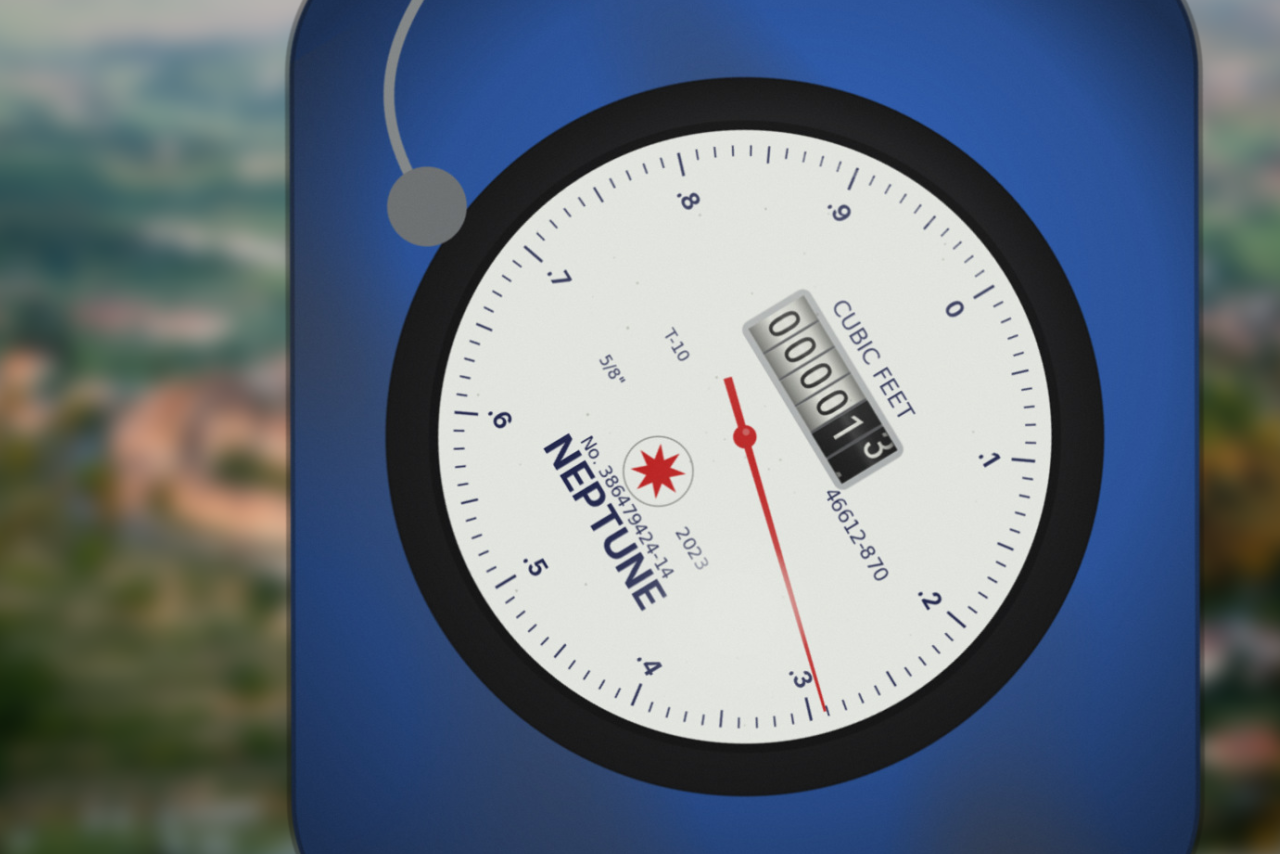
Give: 13.29 ft³
